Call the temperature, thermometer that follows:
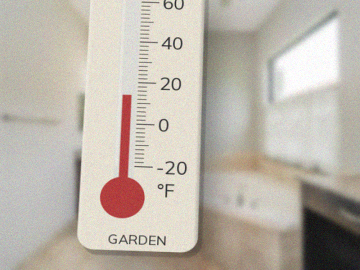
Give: 14 °F
